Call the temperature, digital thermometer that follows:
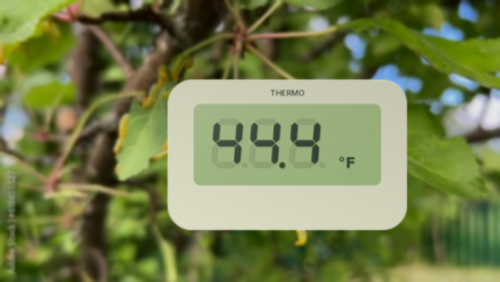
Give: 44.4 °F
